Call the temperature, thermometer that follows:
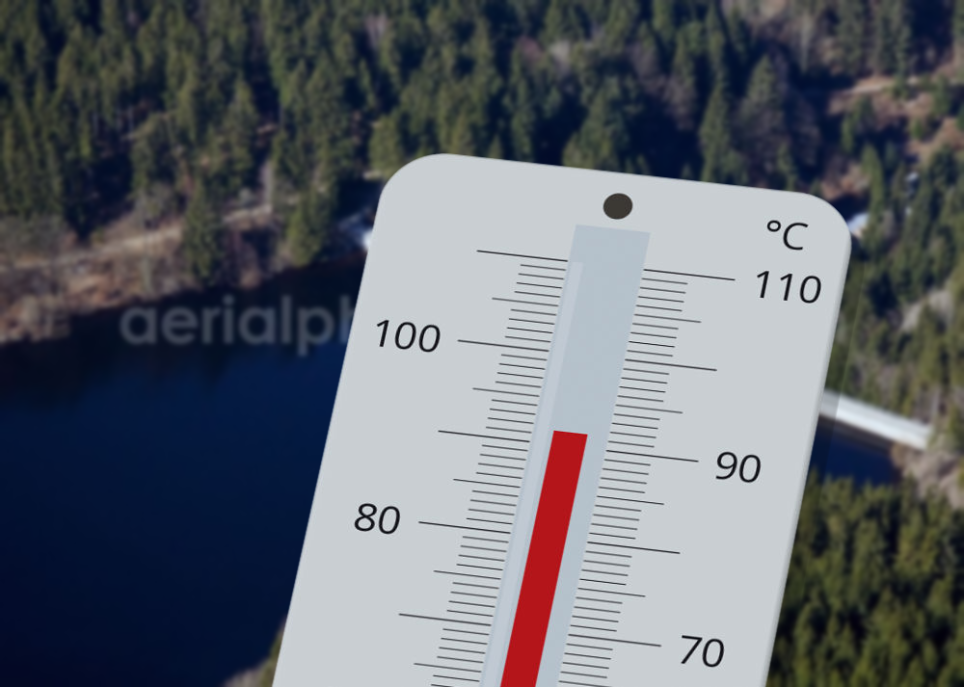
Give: 91.5 °C
